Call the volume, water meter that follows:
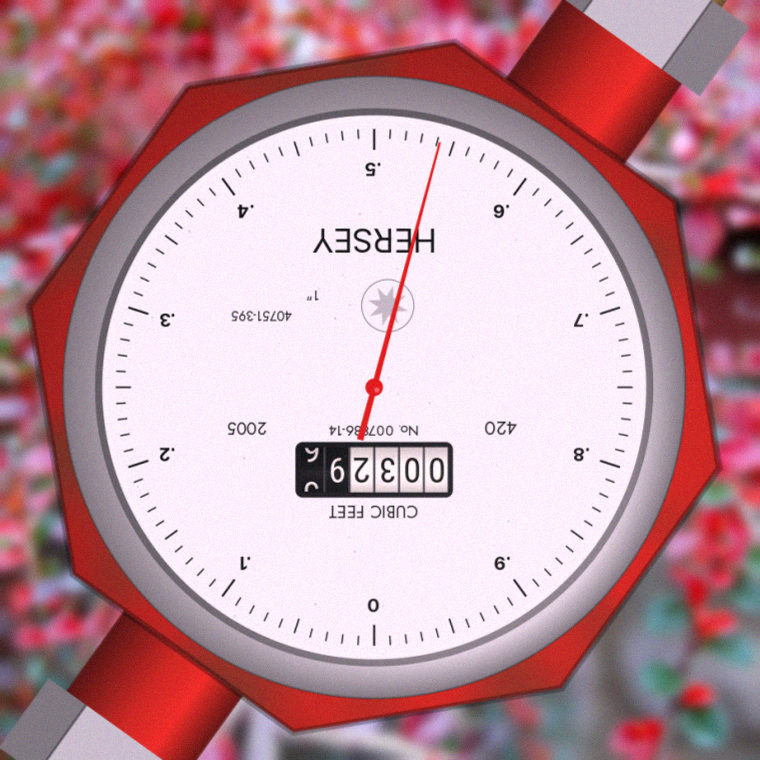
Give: 3295.54 ft³
